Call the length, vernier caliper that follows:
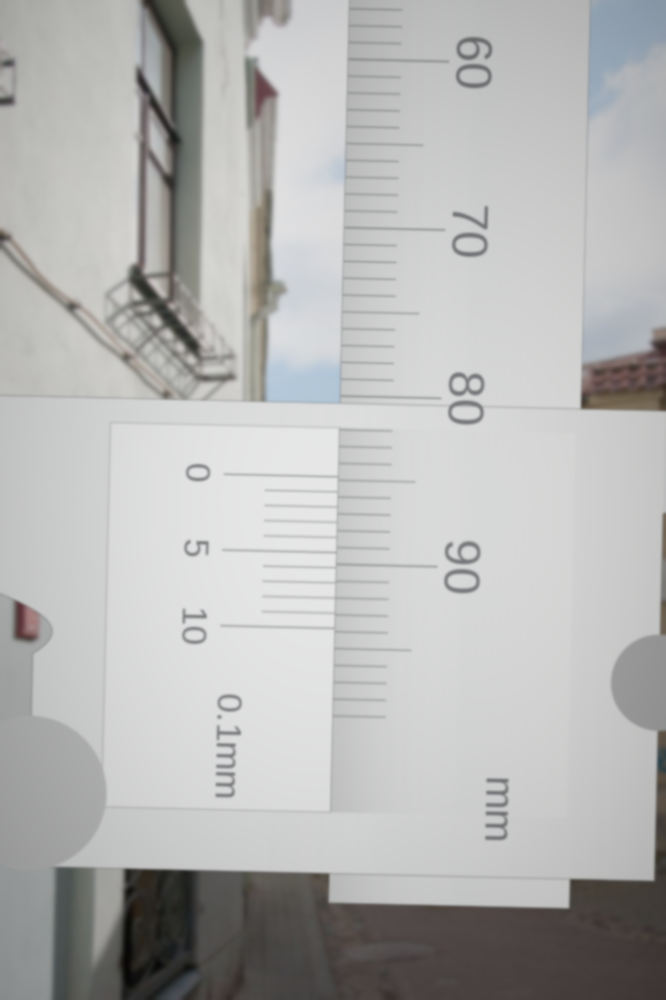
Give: 84.8 mm
